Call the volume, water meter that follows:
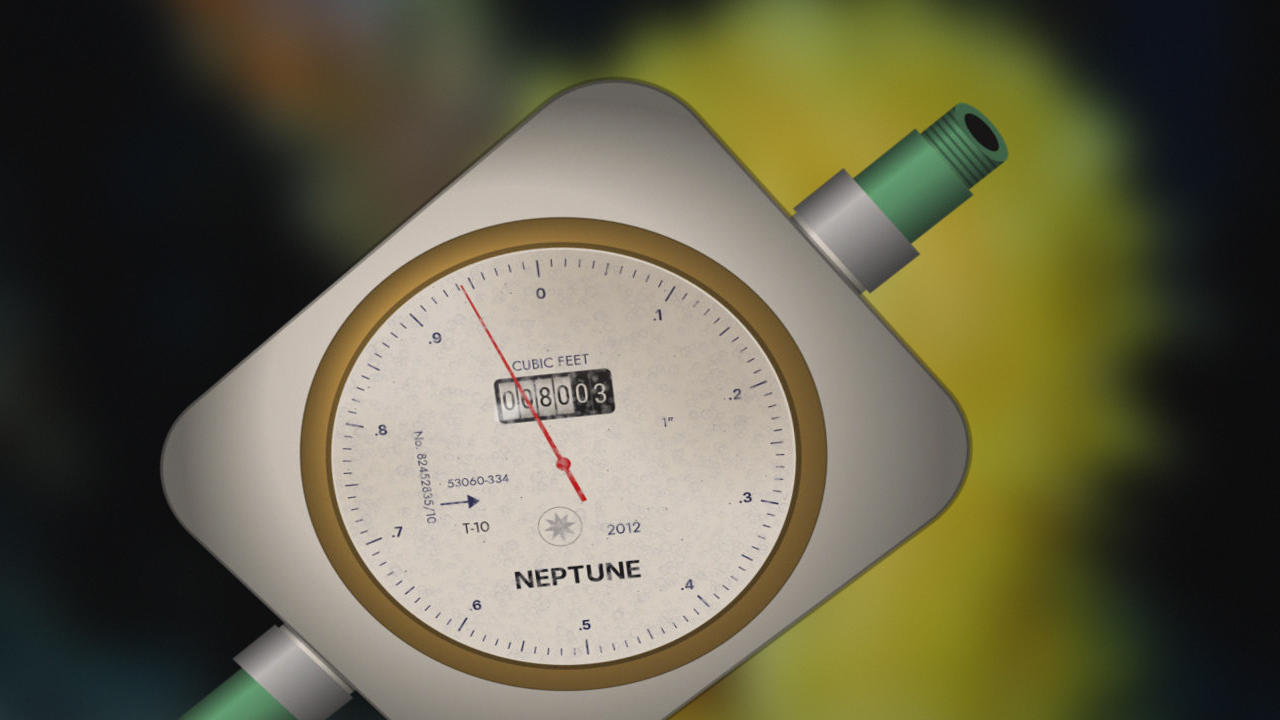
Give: 8002.94 ft³
